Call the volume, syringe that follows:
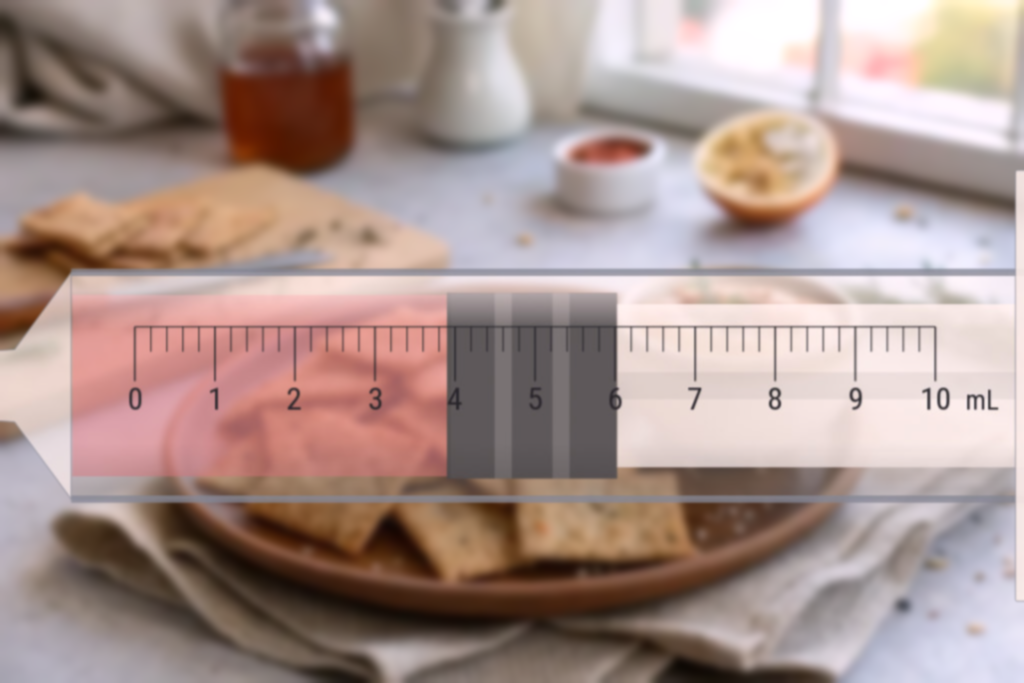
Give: 3.9 mL
